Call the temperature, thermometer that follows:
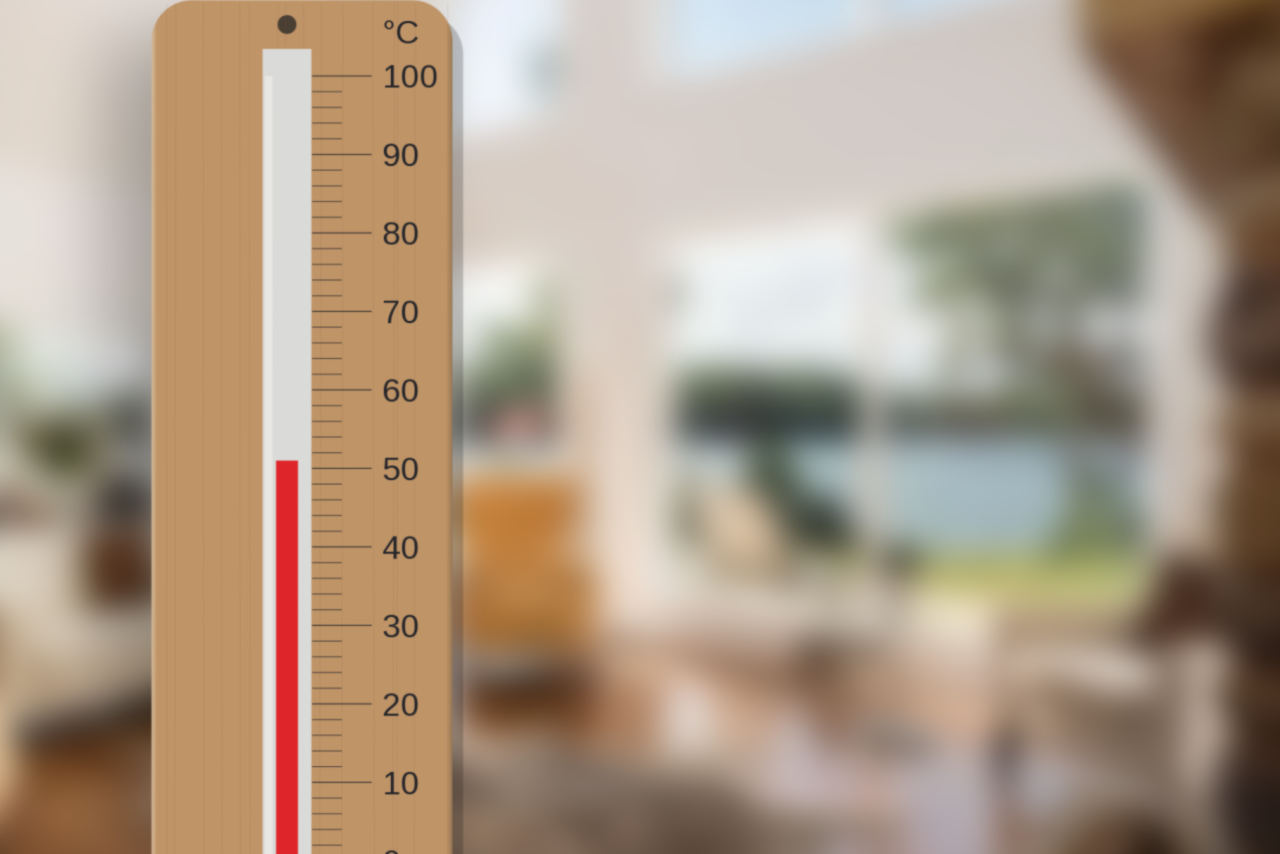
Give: 51 °C
